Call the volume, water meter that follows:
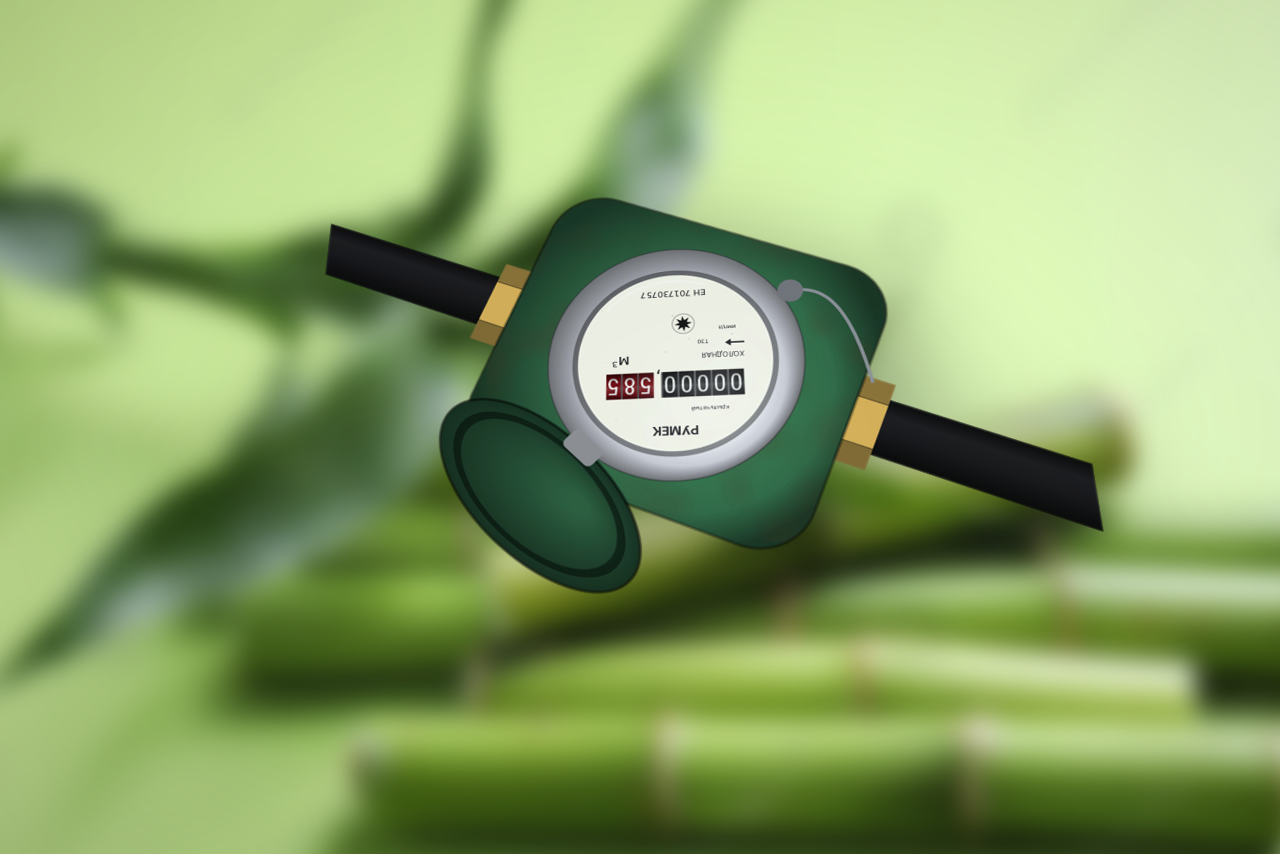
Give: 0.585 m³
